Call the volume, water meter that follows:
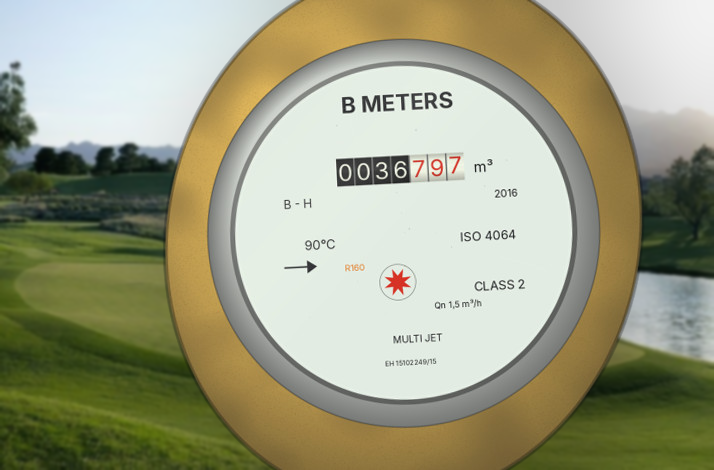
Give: 36.797 m³
